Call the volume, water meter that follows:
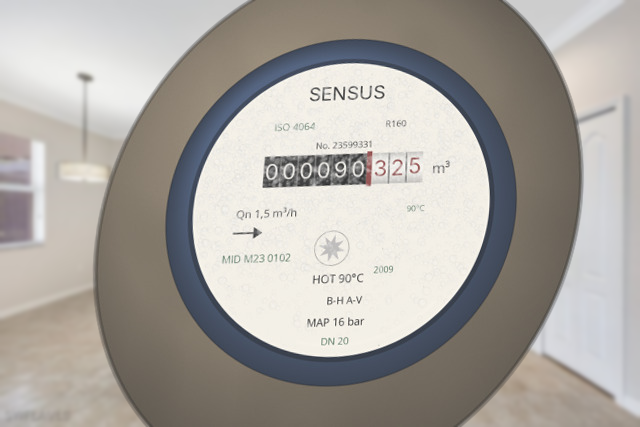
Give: 90.325 m³
